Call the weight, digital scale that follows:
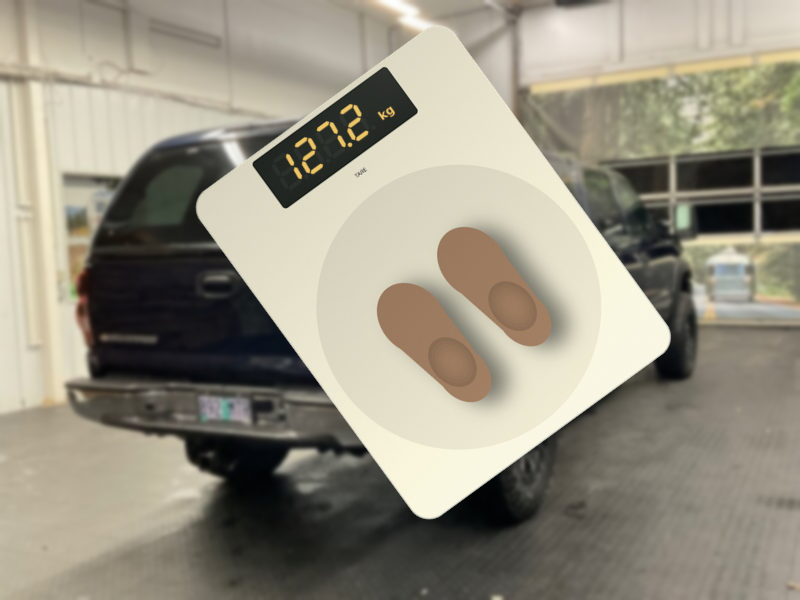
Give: 127.2 kg
